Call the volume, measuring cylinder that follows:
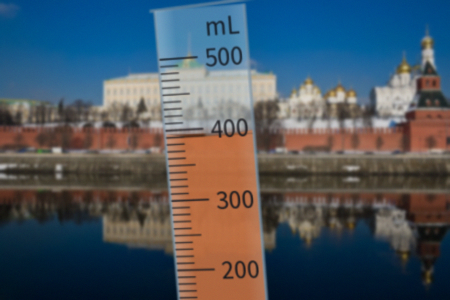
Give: 390 mL
